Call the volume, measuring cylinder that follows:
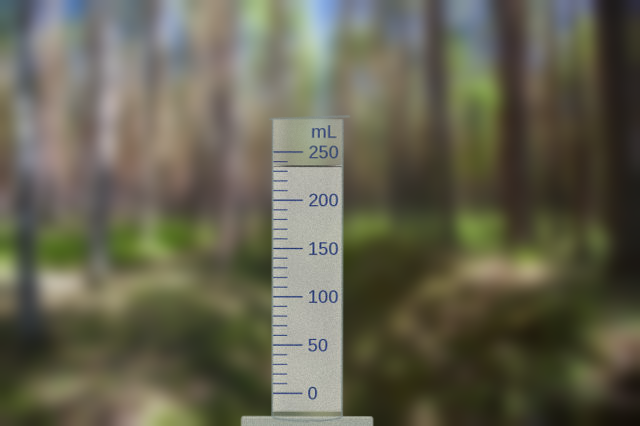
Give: 235 mL
